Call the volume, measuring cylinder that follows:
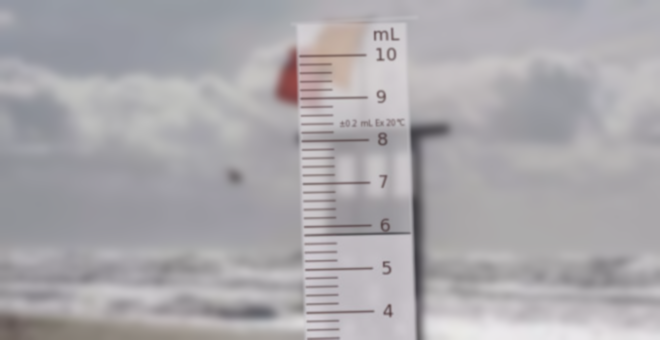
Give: 5.8 mL
